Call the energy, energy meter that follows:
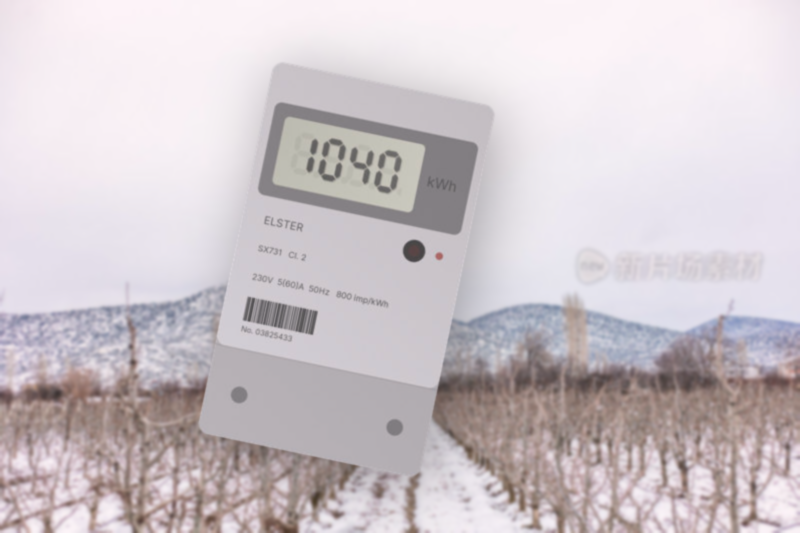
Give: 1040 kWh
